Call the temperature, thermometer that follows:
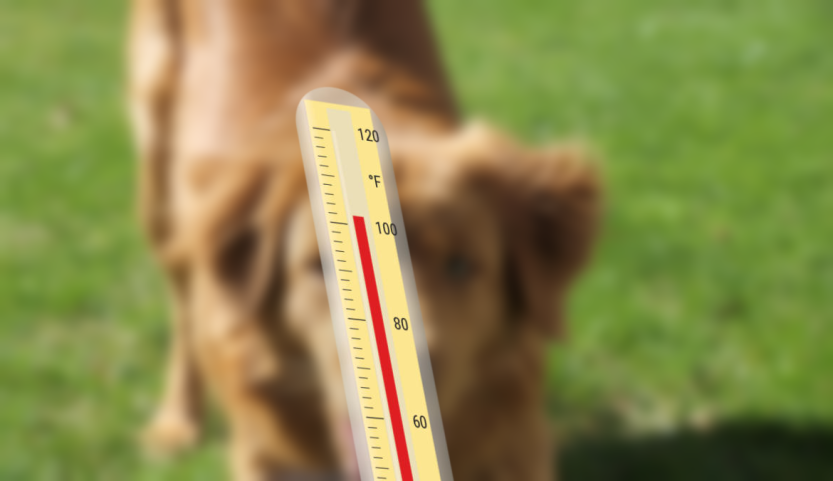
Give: 102 °F
